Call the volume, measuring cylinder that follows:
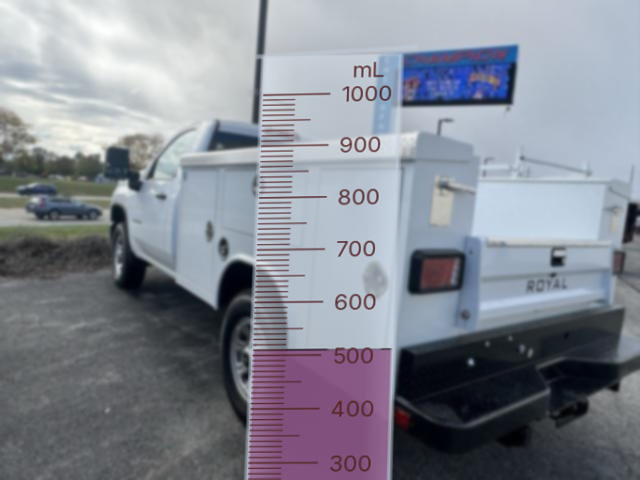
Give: 510 mL
